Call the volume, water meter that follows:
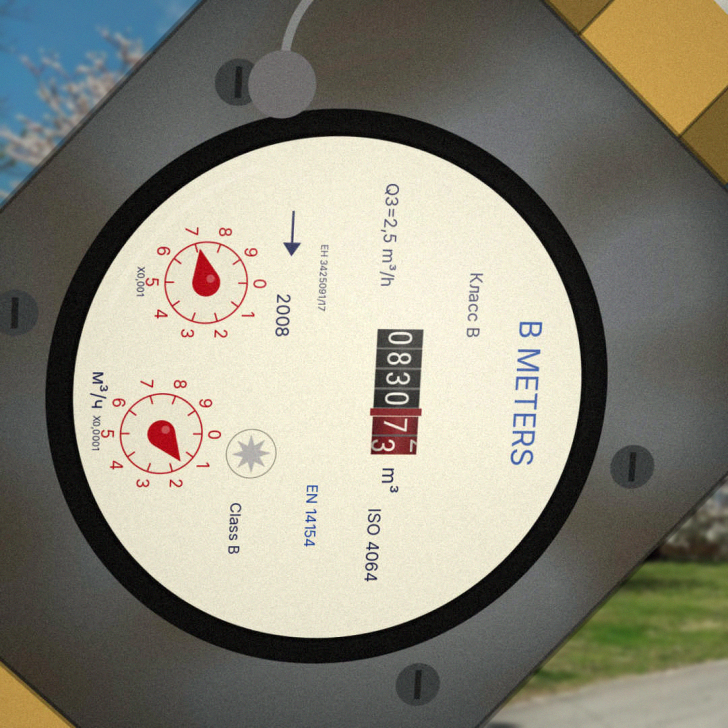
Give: 830.7271 m³
